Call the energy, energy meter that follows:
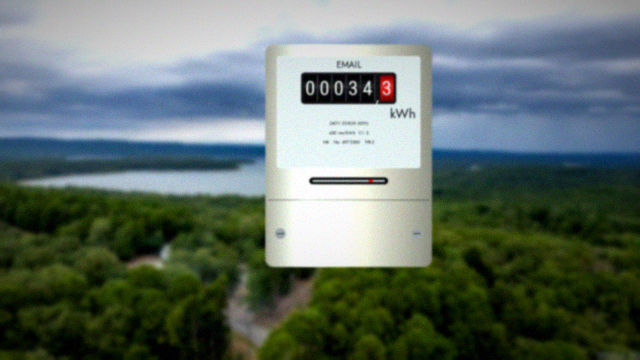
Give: 34.3 kWh
